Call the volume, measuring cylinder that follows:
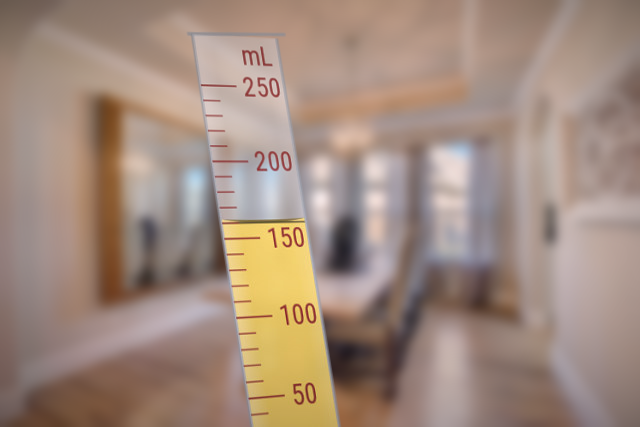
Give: 160 mL
